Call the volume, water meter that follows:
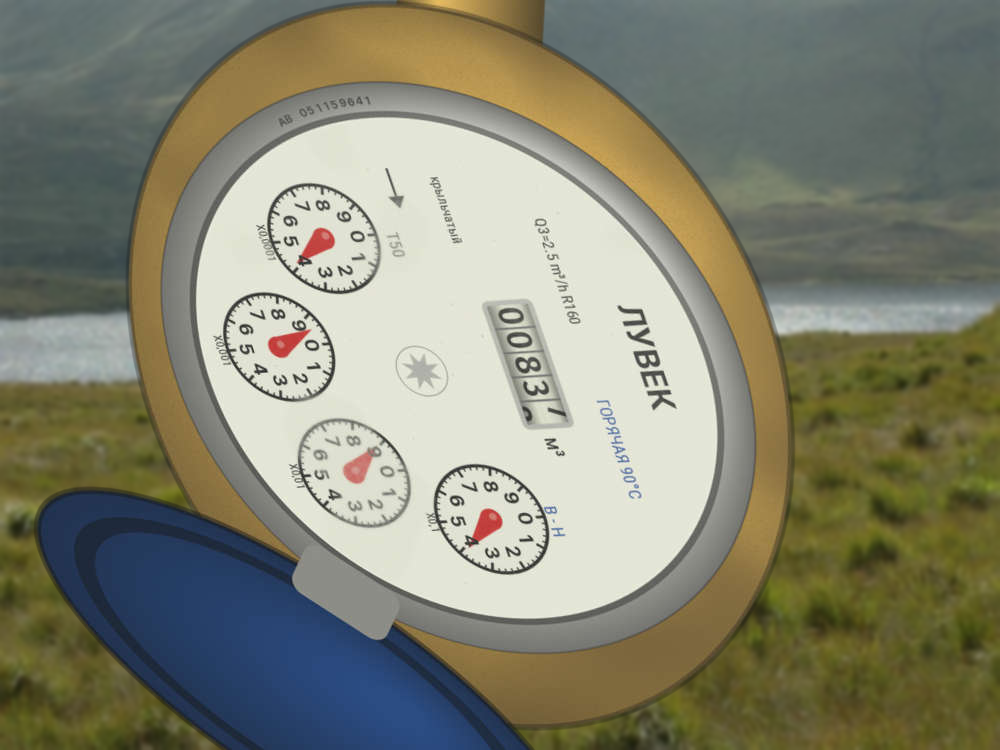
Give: 837.3894 m³
